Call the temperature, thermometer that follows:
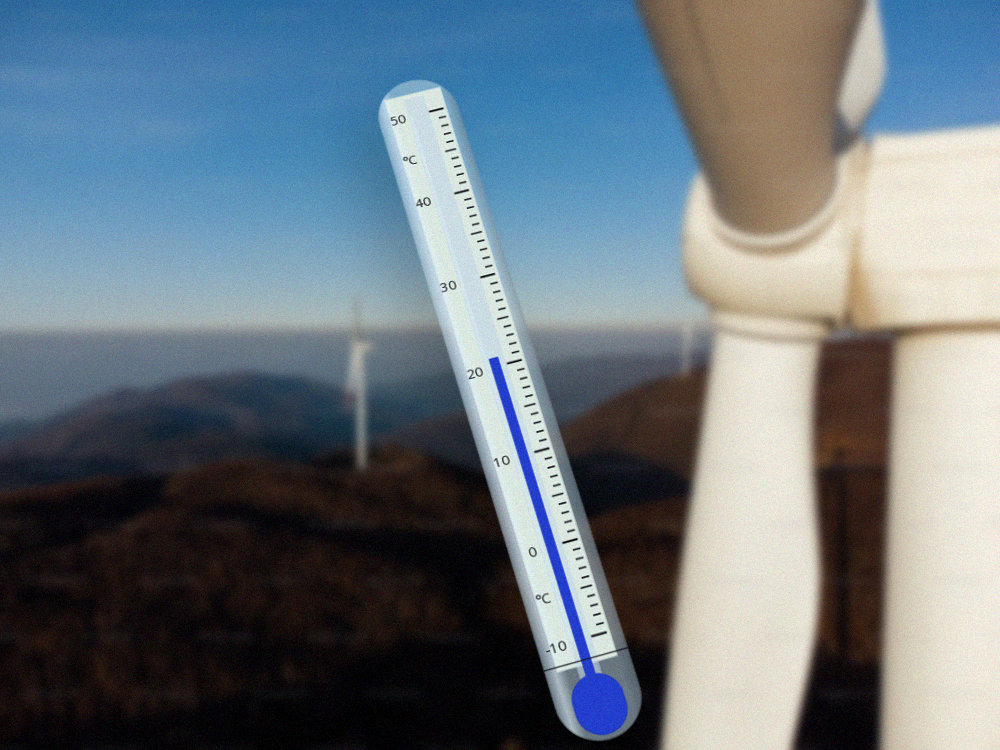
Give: 21 °C
